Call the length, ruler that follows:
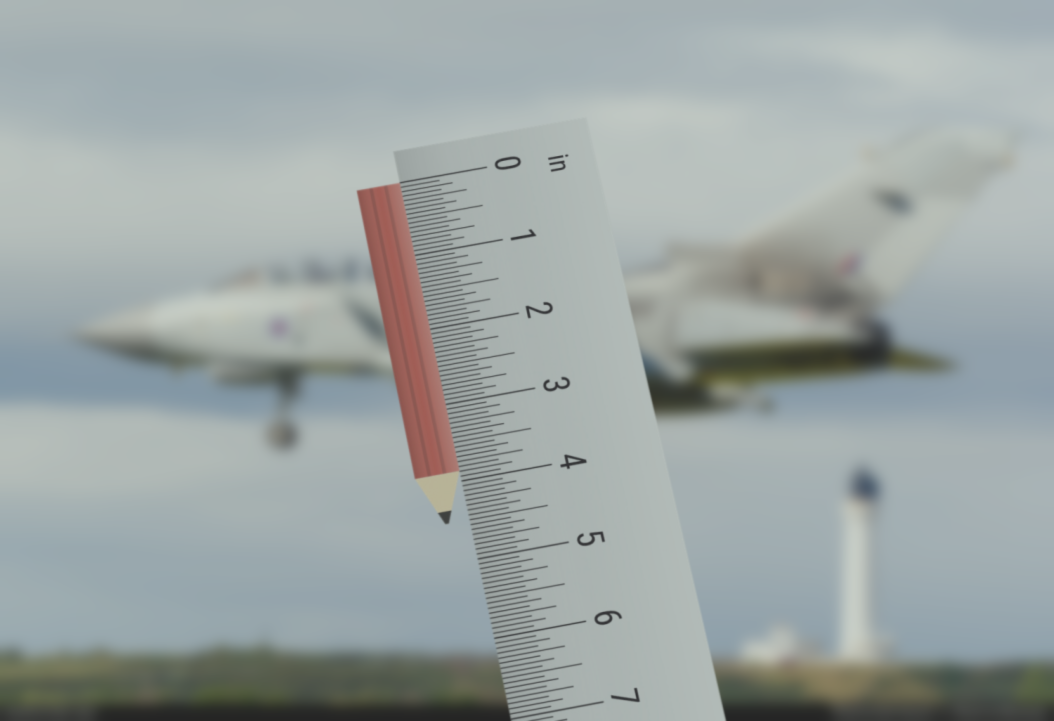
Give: 4.5 in
